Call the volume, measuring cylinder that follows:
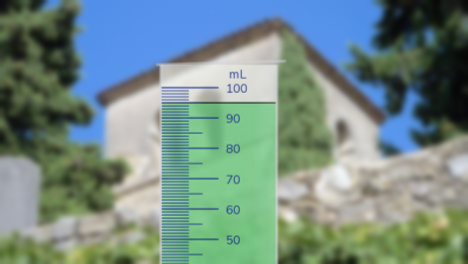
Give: 95 mL
